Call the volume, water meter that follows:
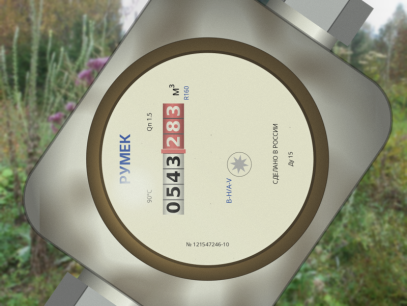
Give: 543.283 m³
